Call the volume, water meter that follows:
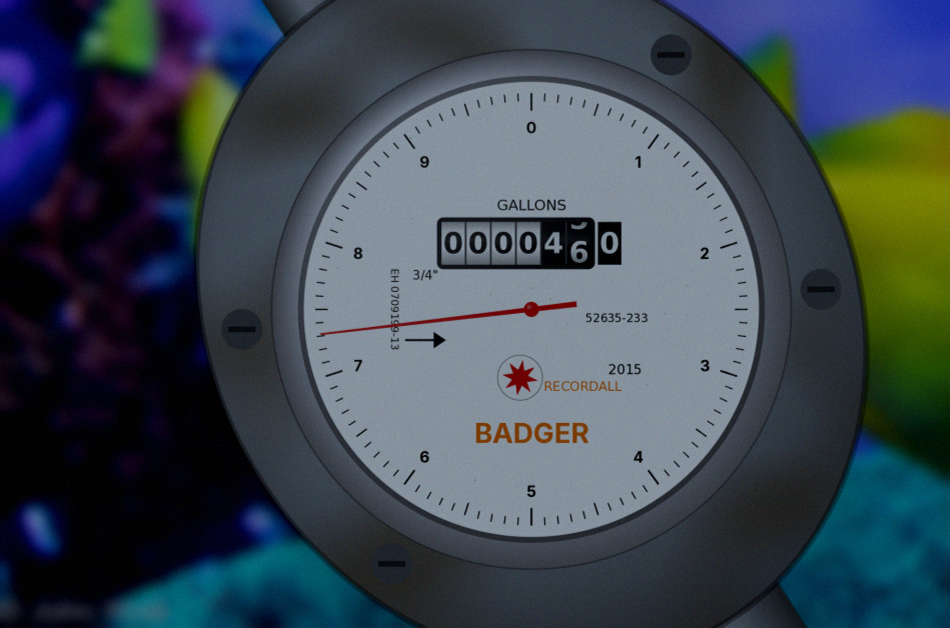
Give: 457.3 gal
